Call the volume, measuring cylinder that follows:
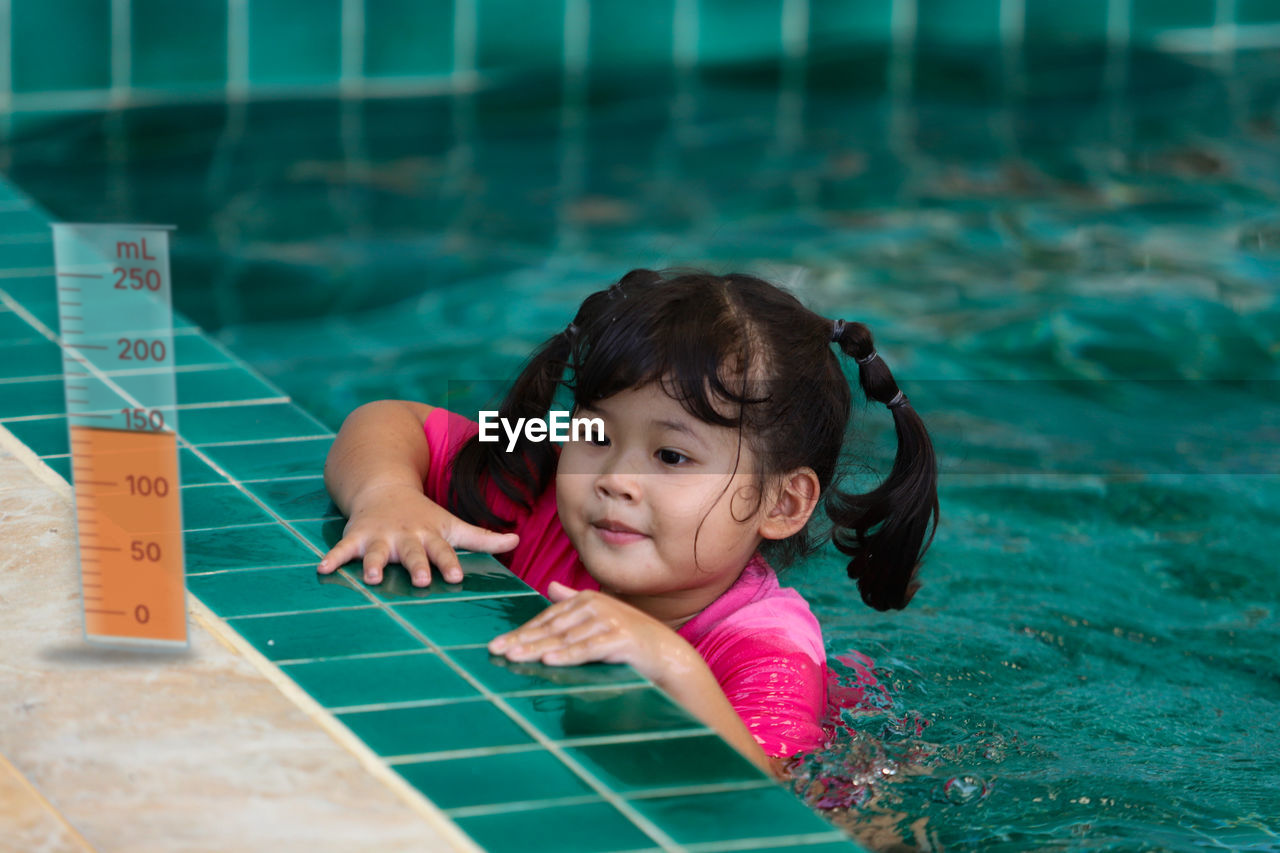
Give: 140 mL
